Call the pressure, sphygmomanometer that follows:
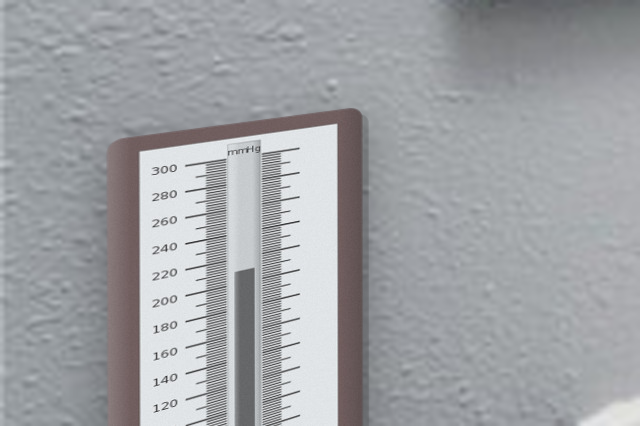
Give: 210 mmHg
